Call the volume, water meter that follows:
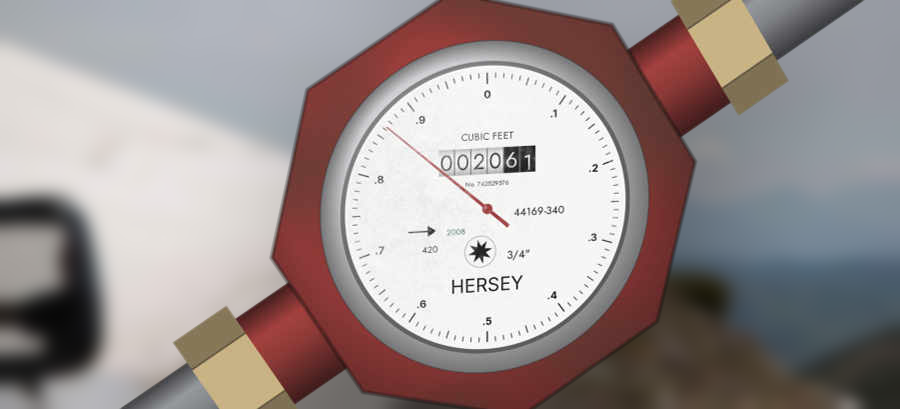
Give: 2060.86 ft³
